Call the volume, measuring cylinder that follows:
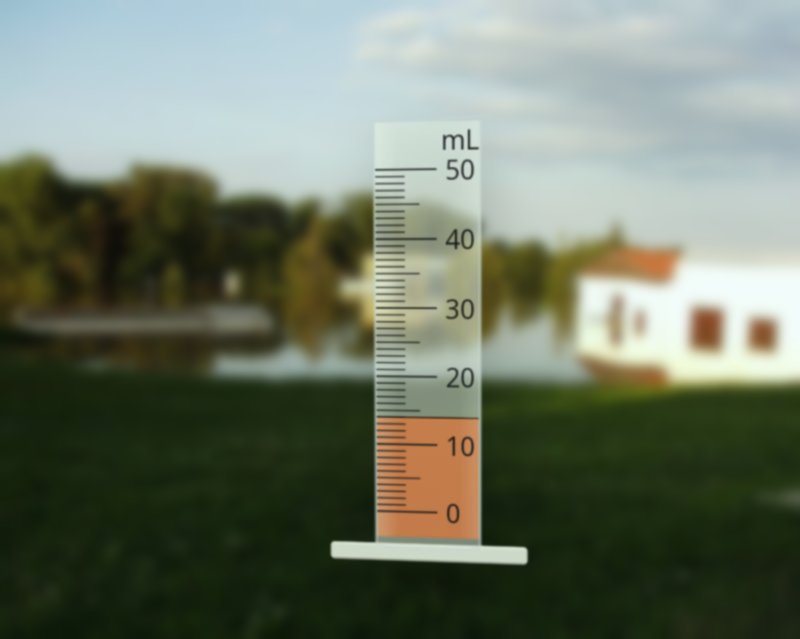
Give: 14 mL
